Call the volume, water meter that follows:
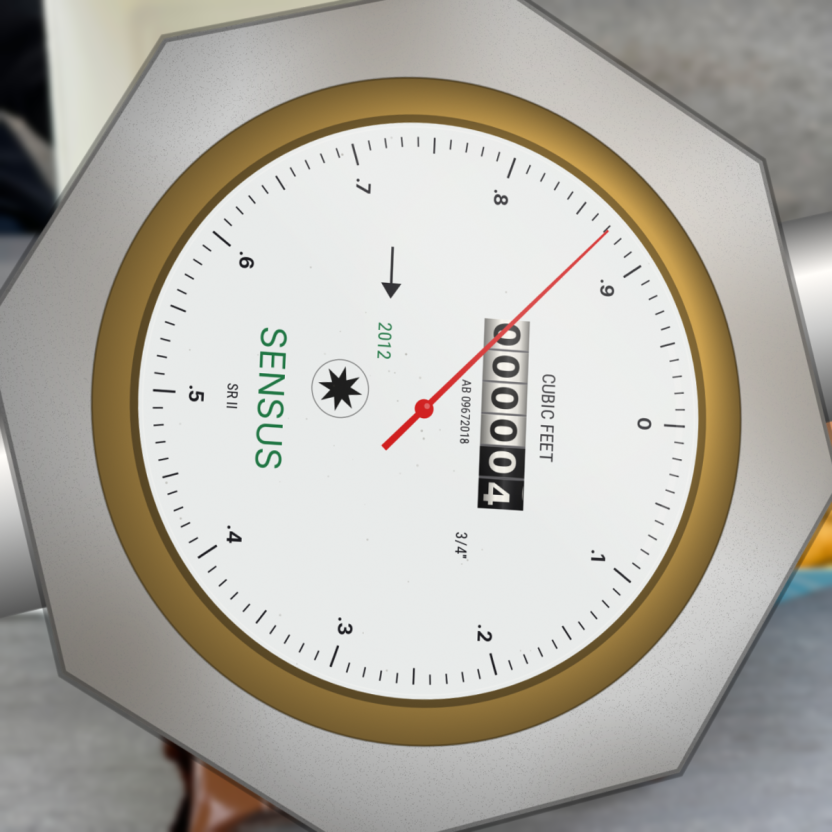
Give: 3.87 ft³
